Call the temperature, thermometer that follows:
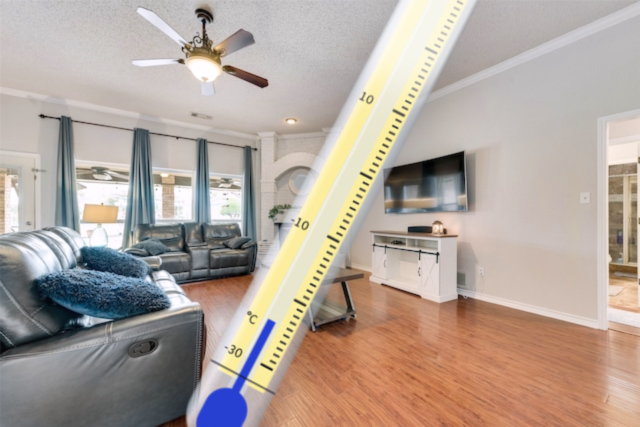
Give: -24 °C
